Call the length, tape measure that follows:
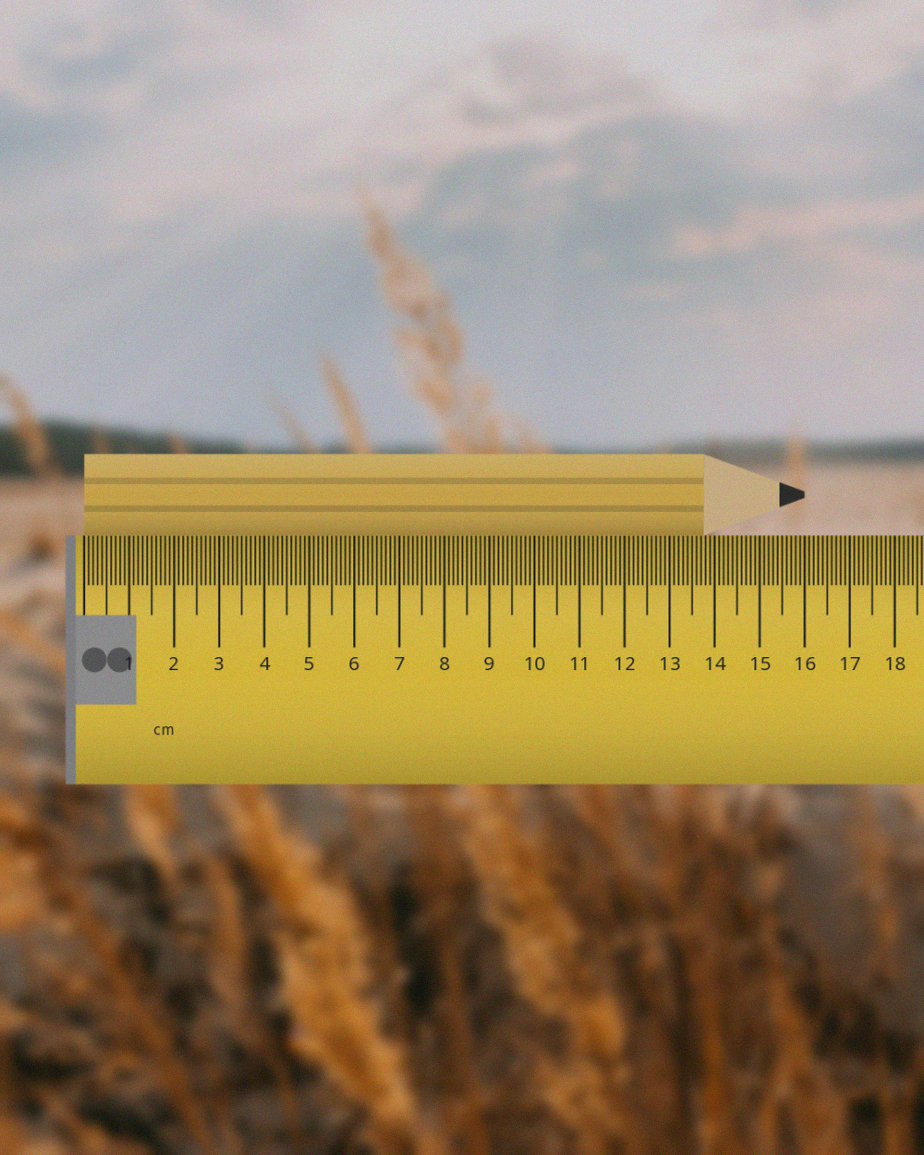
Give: 16 cm
